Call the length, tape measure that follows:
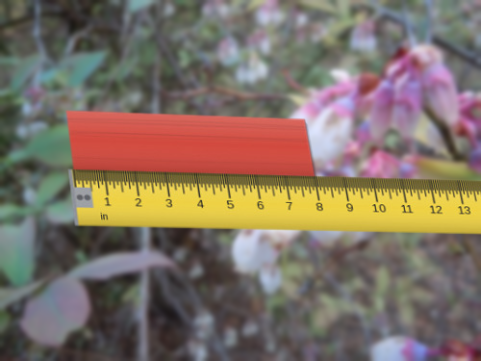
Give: 8 in
